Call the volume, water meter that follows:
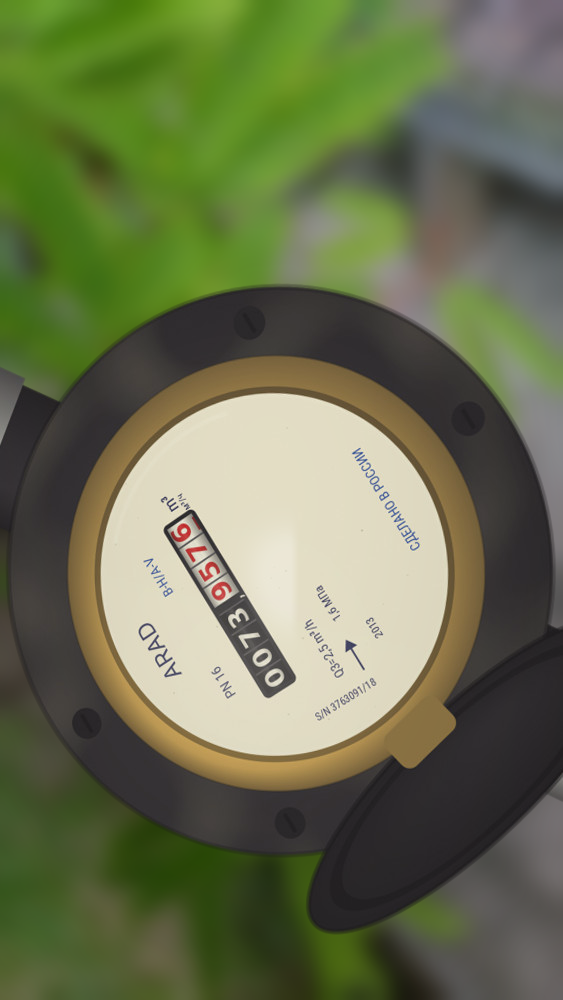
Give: 73.9576 m³
